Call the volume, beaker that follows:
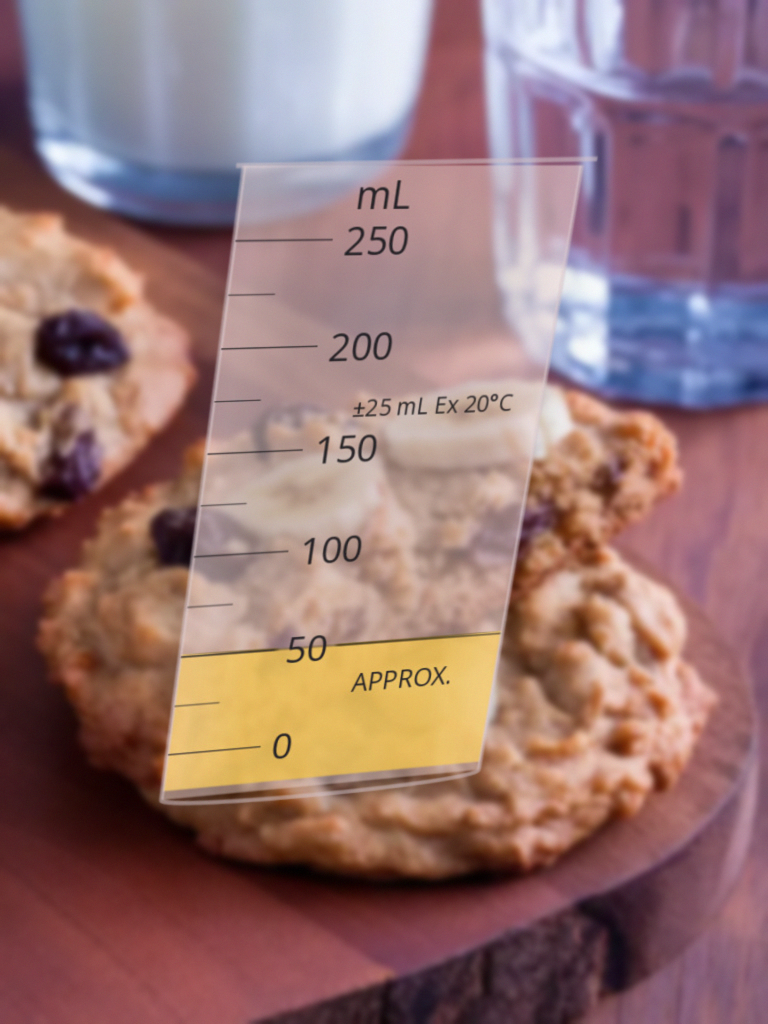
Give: 50 mL
